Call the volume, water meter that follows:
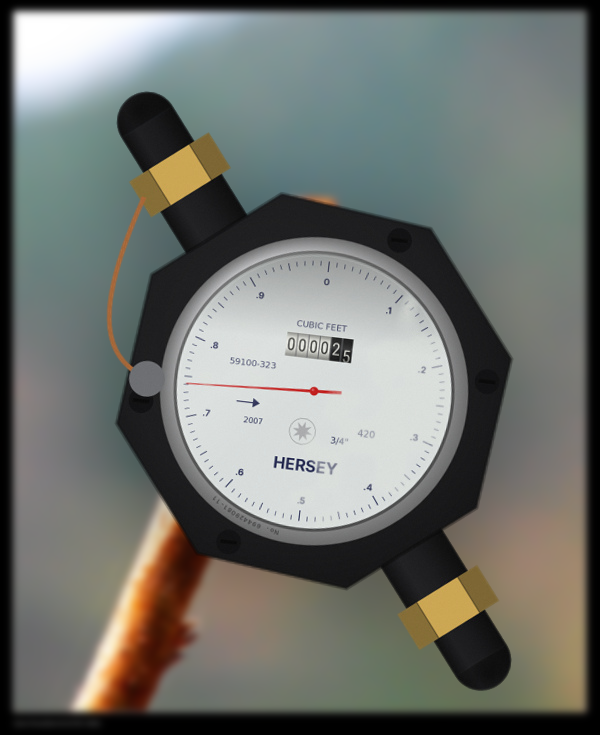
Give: 24.74 ft³
